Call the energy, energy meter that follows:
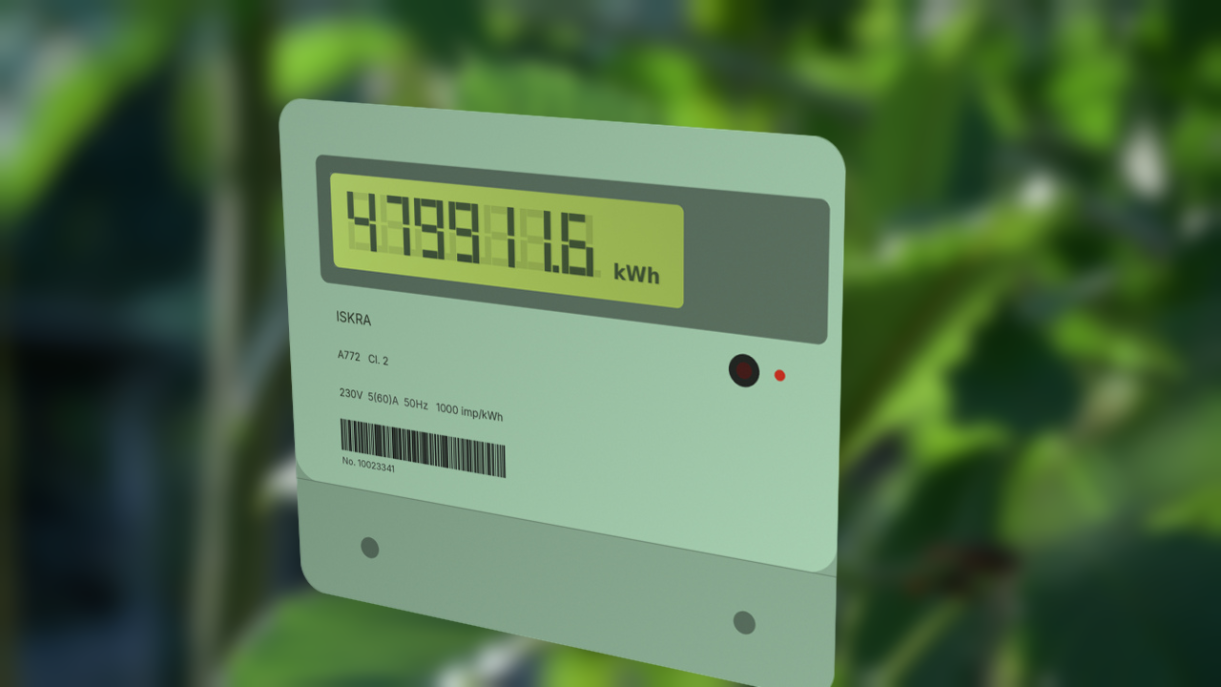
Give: 479911.6 kWh
